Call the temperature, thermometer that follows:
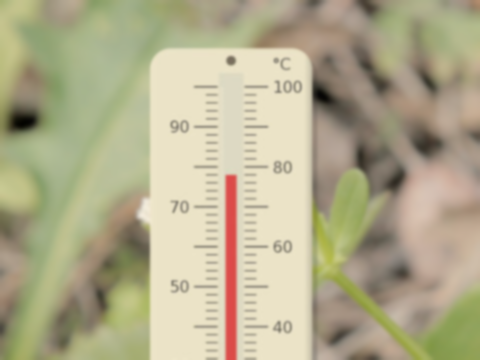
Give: 78 °C
